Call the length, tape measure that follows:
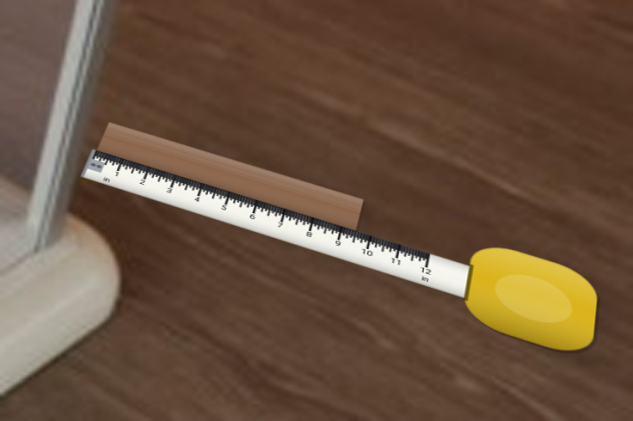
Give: 9.5 in
